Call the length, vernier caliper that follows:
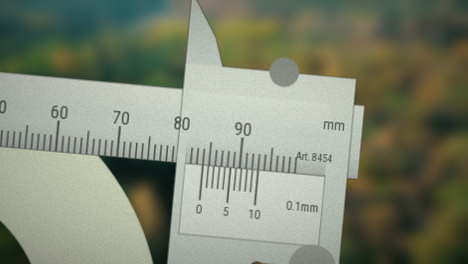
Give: 84.0 mm
